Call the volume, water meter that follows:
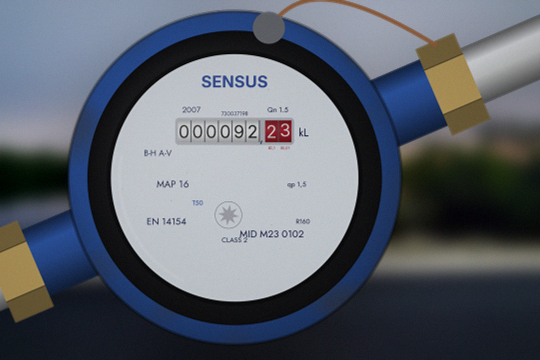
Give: 92.23 kL
